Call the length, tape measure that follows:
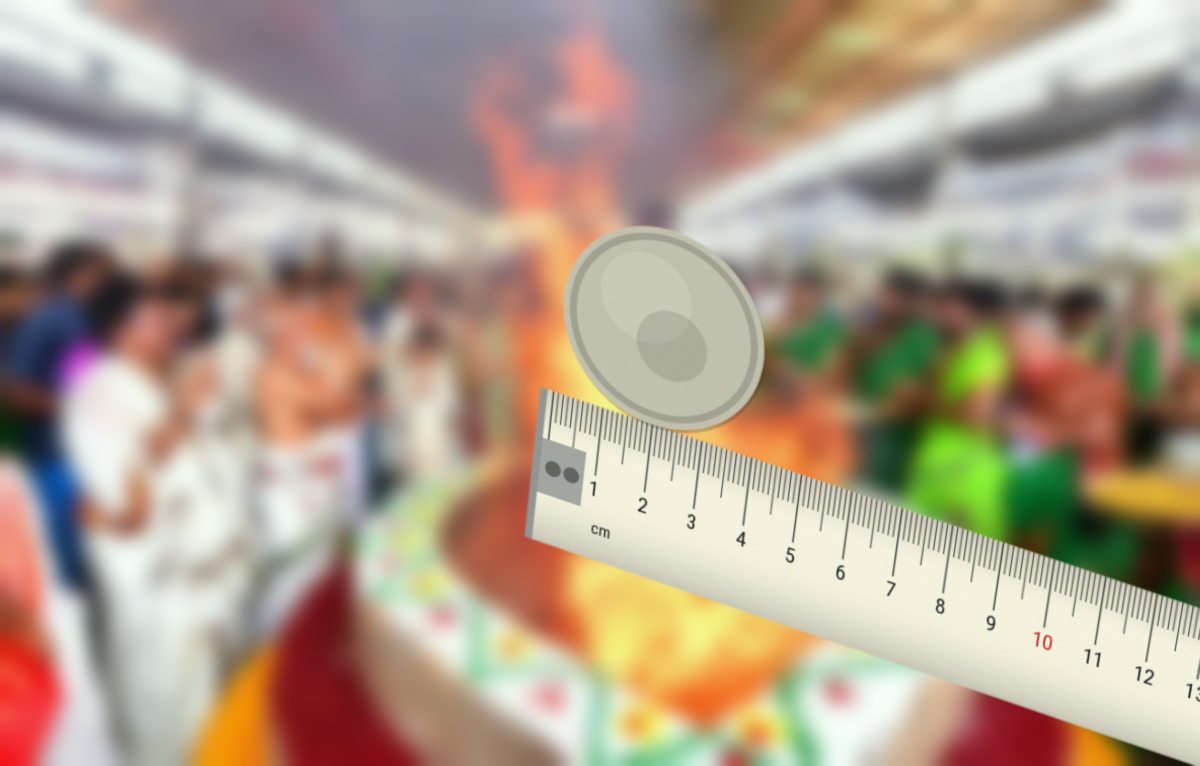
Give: 4 cm
